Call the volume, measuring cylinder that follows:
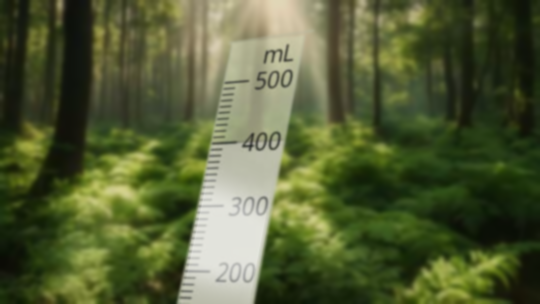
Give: 400 mL
